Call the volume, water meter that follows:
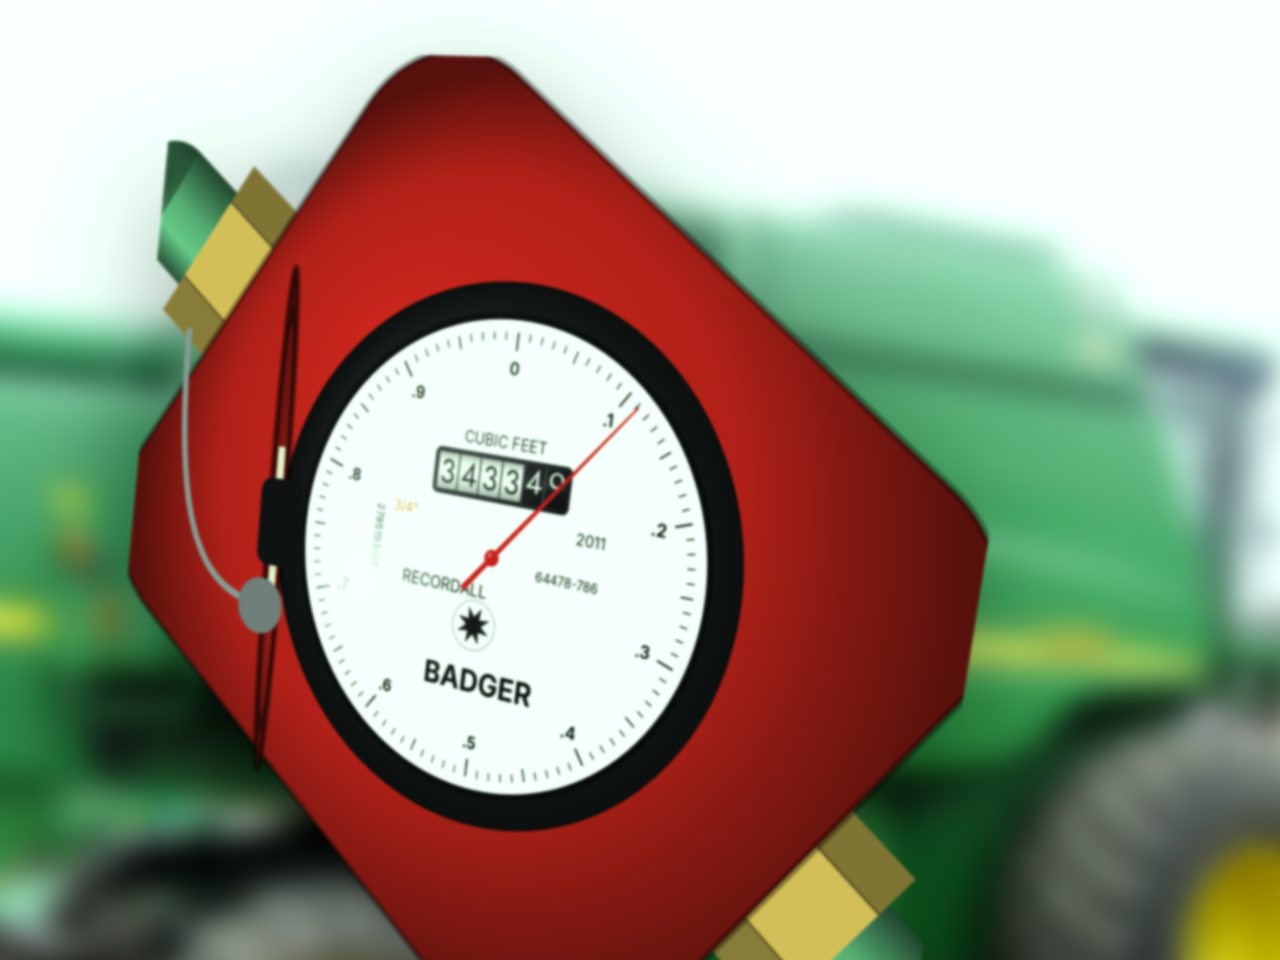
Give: 343349.11 ft³
